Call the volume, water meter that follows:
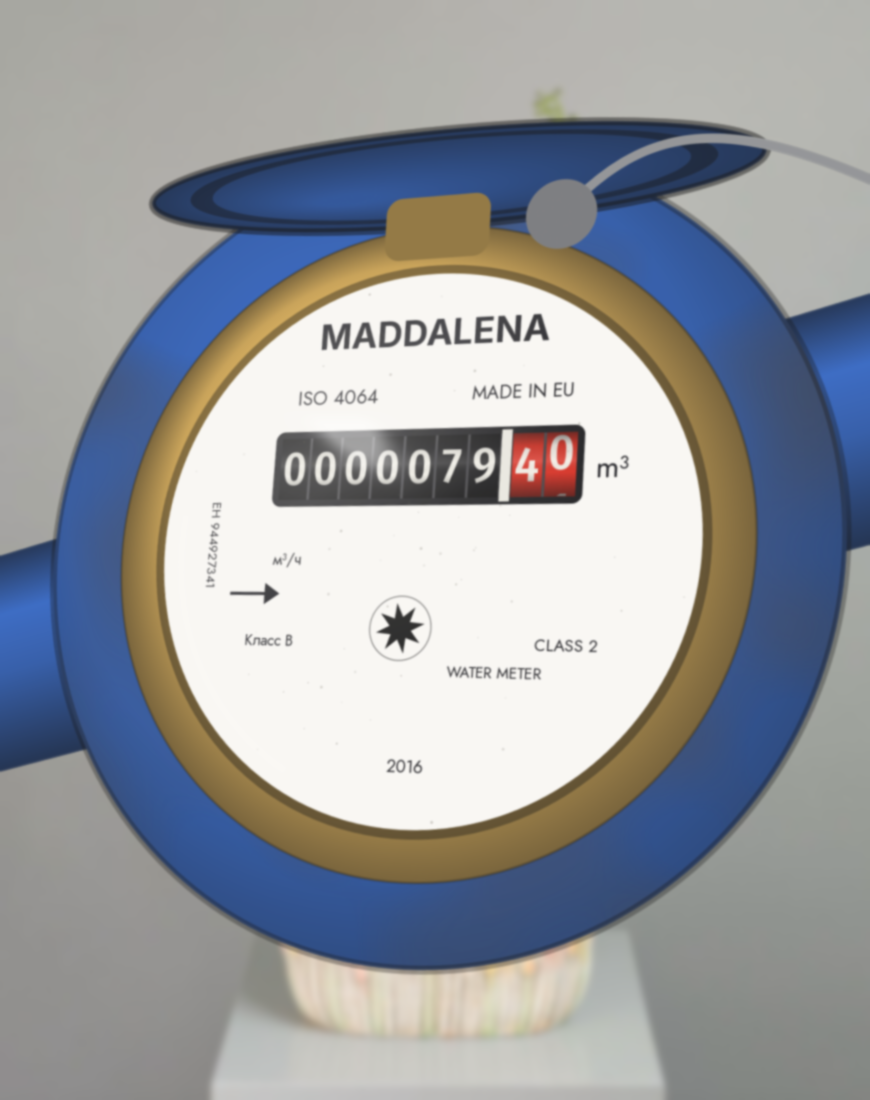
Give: 79.40 m³
